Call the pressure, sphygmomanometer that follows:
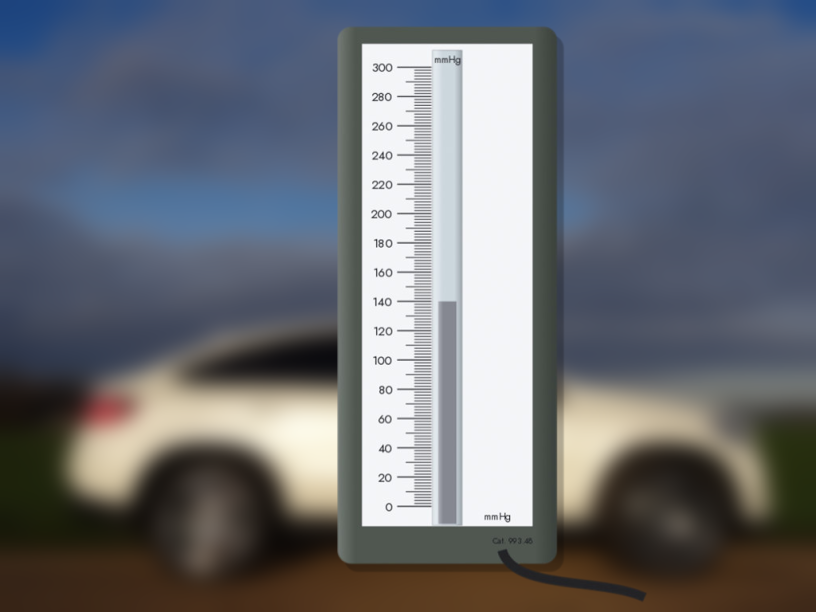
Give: 140 mmHg
